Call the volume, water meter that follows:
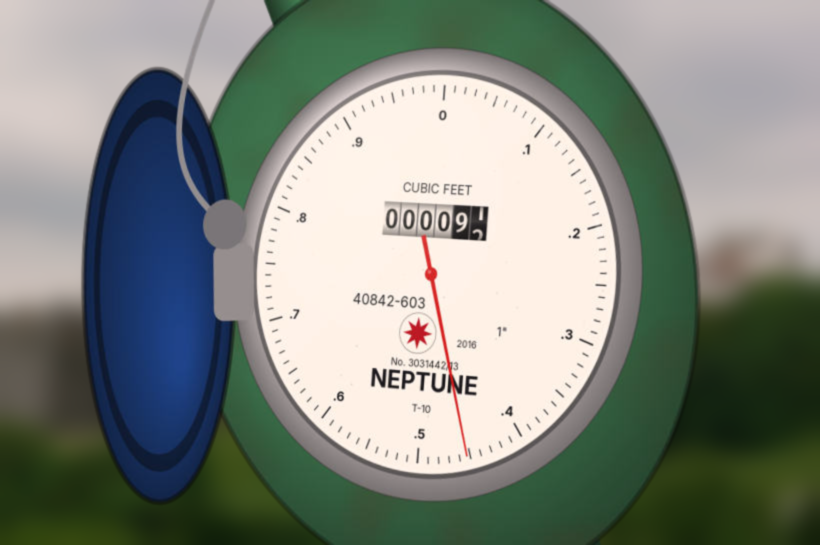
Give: 91.45 ft³
